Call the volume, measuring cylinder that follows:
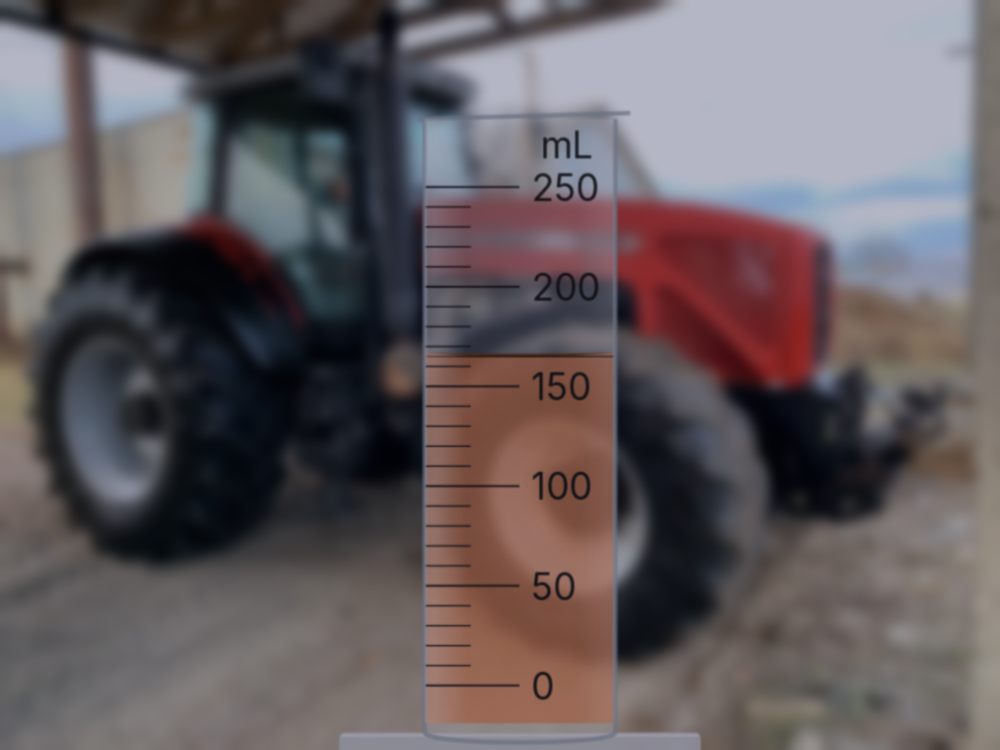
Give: 165 mL
